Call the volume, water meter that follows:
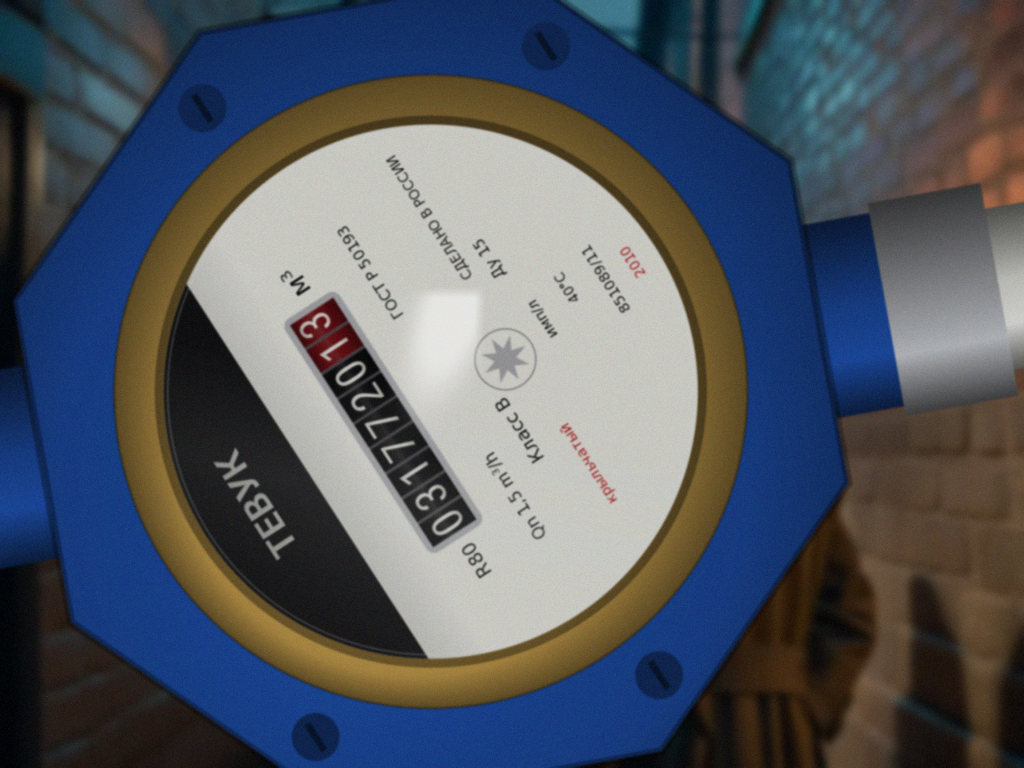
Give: 317720.13 m³
